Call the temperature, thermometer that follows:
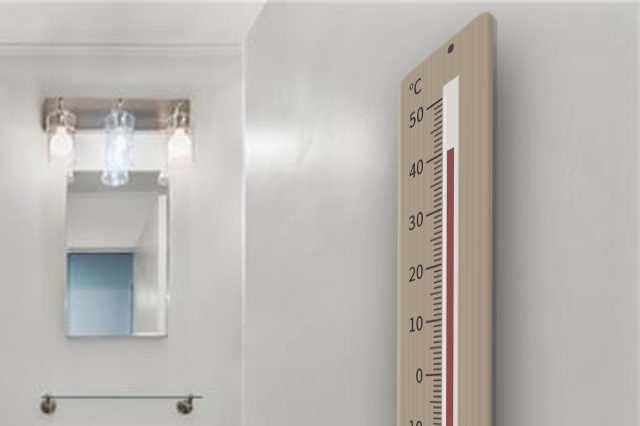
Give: 40 °C
